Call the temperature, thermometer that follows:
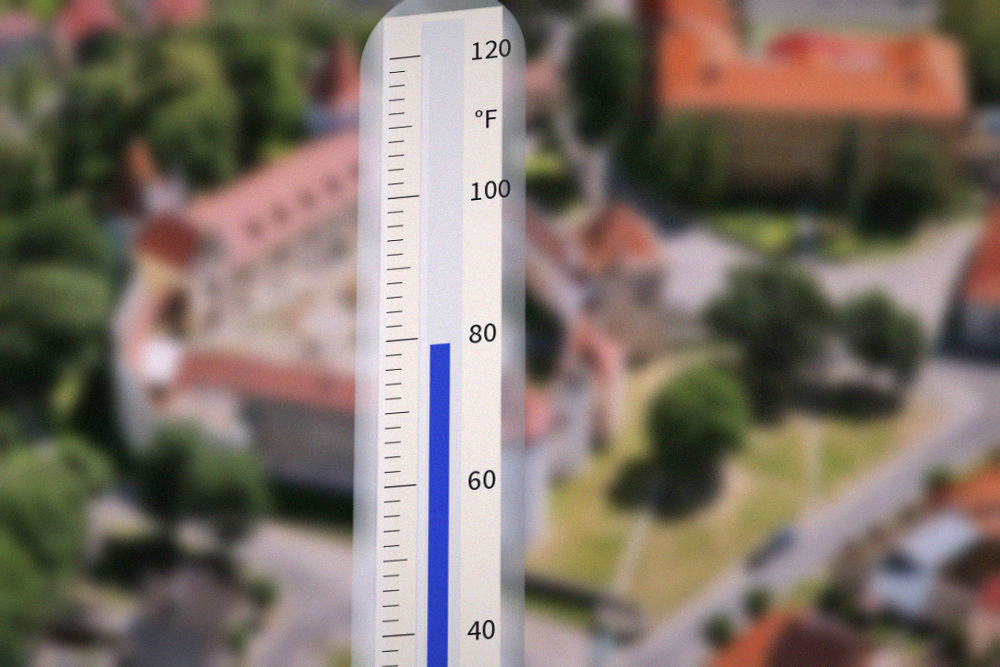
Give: 79 °F
